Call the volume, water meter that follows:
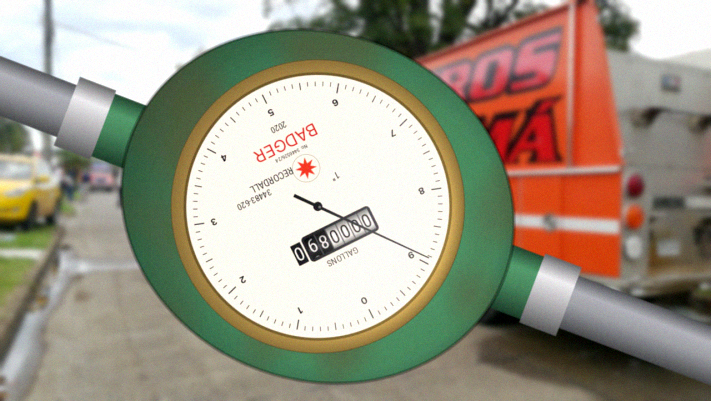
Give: 888.9 gal
